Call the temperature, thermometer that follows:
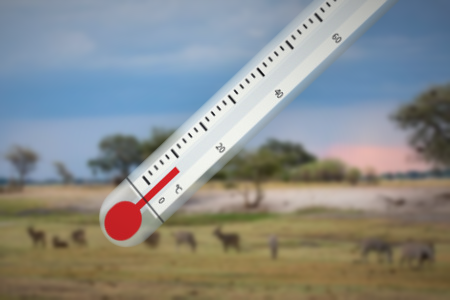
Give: 8 °C
